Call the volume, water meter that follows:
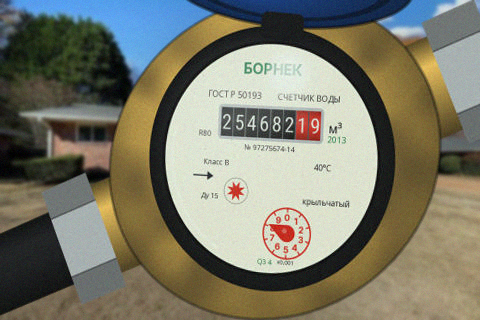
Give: 254682.198 m³
